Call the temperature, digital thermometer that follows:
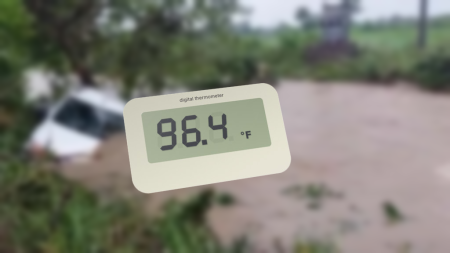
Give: 96.4 °F
